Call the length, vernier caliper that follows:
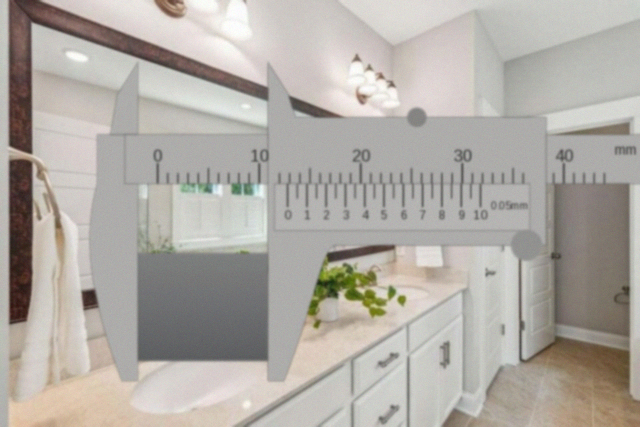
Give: 12.8 mm
